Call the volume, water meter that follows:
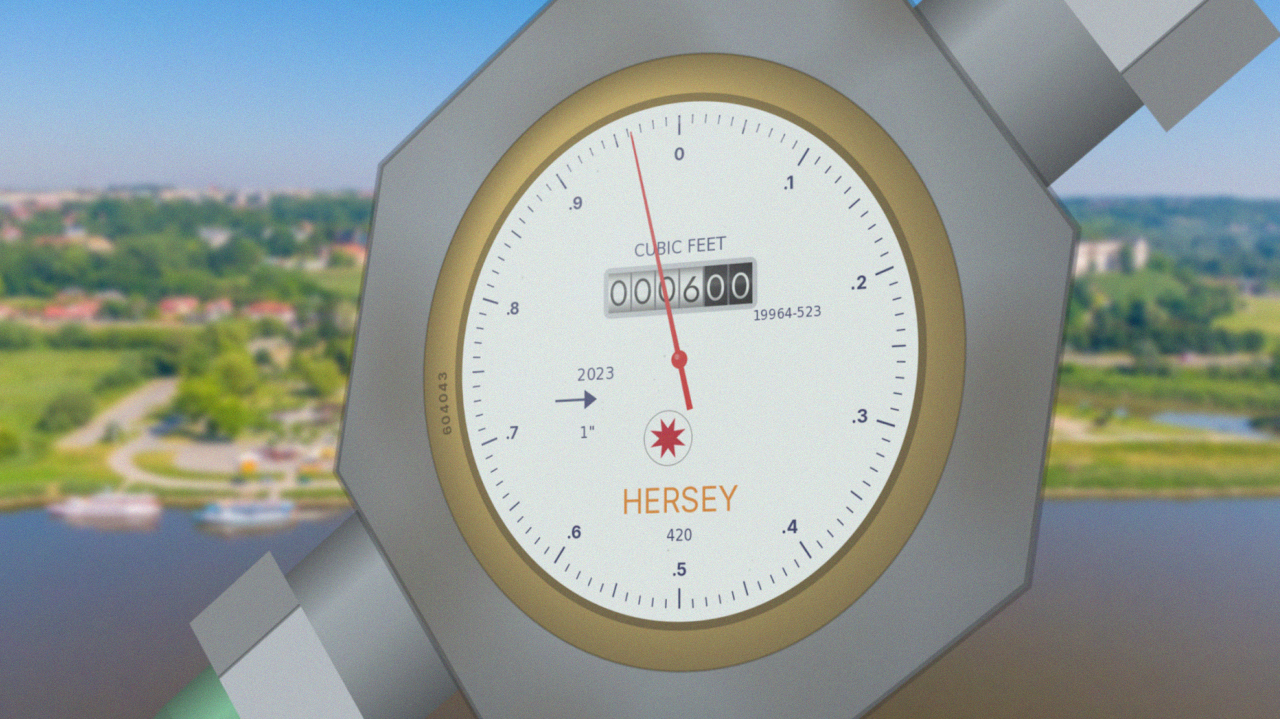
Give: 599.96 ft³
